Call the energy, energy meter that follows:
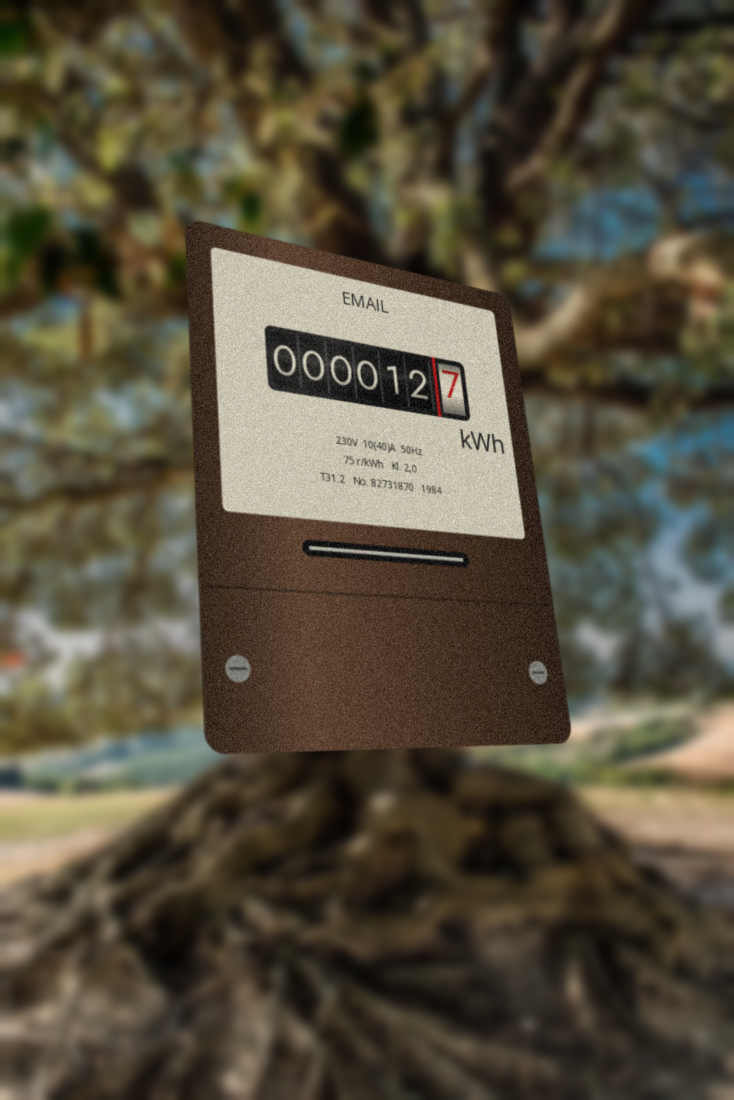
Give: 12.7 kWh
